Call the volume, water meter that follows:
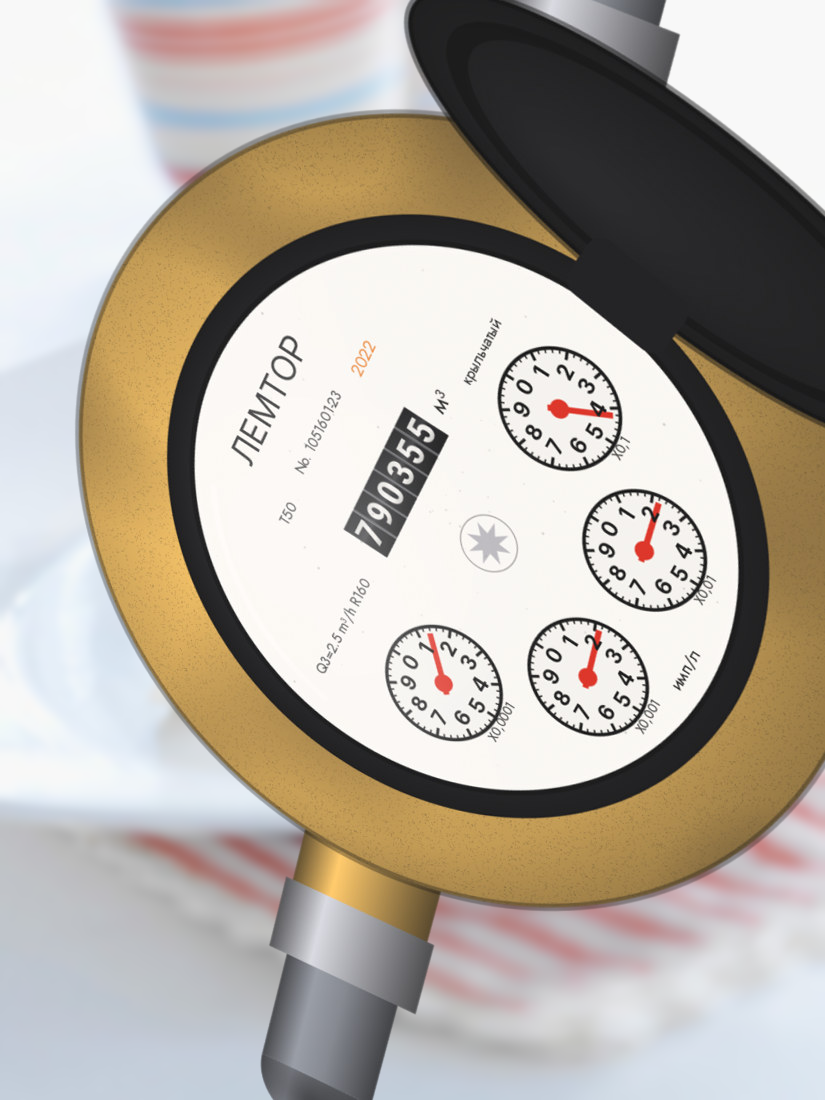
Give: 790355.4221 m³
